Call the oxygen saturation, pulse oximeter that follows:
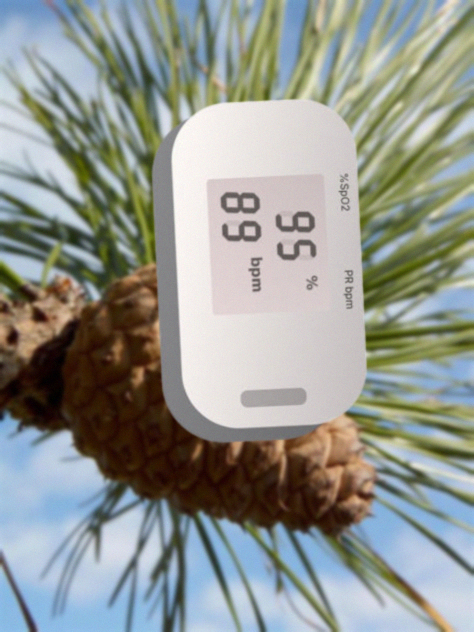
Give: 95 %
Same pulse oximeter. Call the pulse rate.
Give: 89 bpm
